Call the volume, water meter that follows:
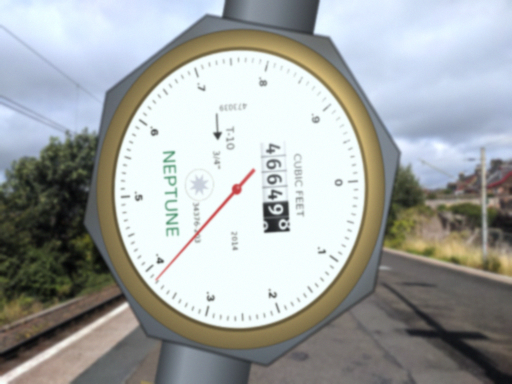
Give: 466498.38 ft³
